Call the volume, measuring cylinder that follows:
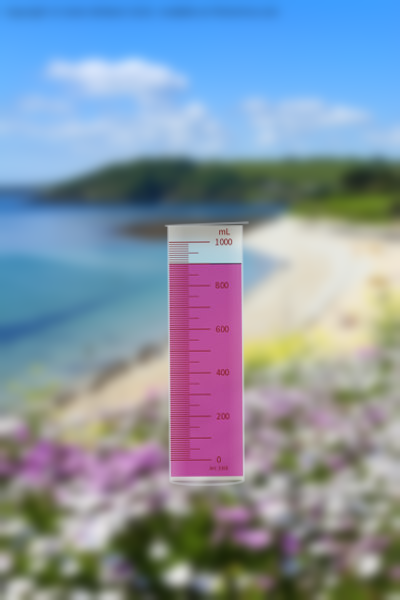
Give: 900 mL
